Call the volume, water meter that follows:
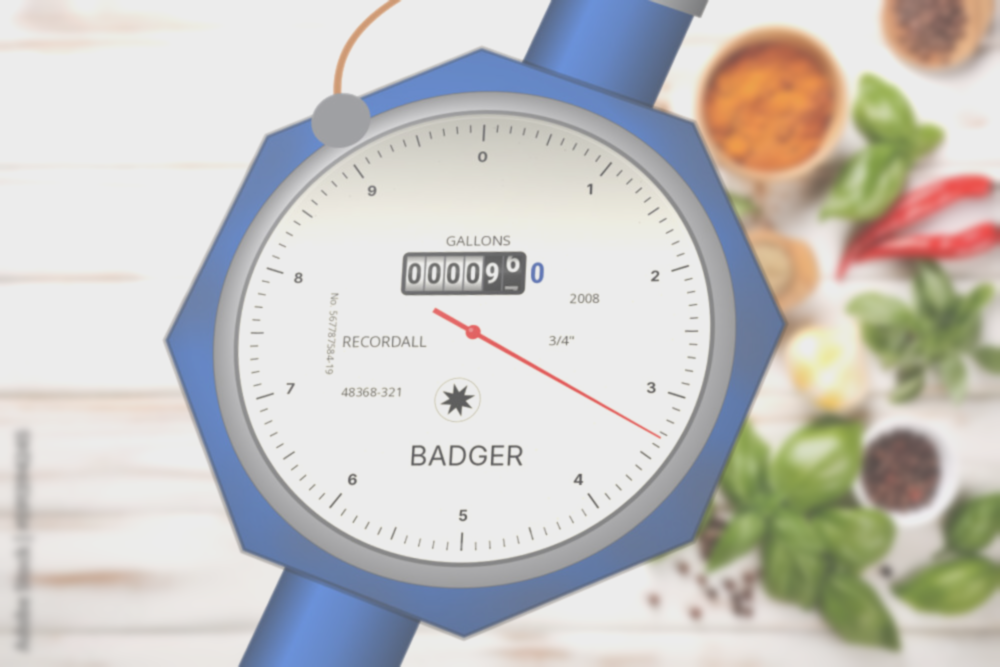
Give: 963.3 gal
